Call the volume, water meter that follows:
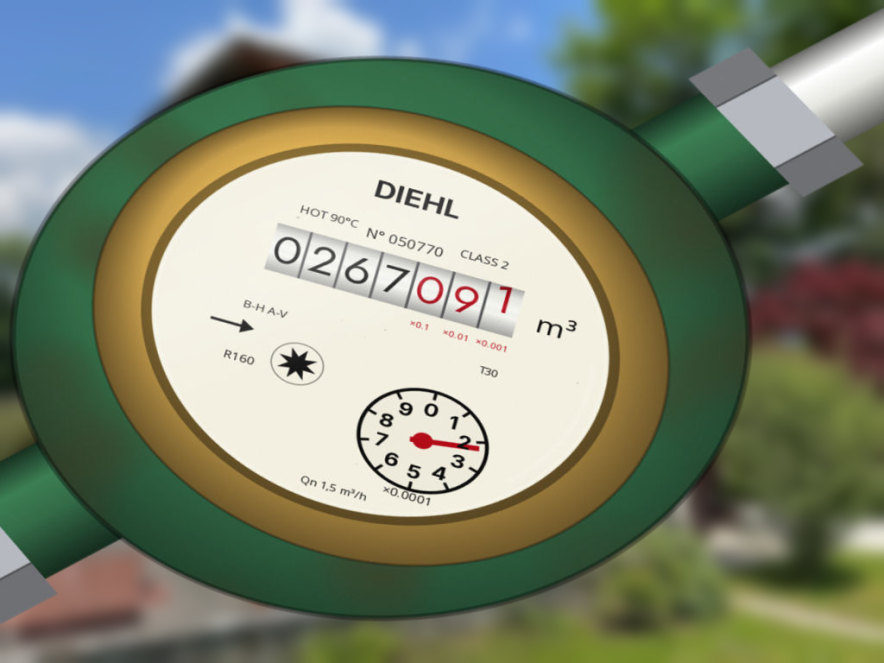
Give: 267.0912 m³
